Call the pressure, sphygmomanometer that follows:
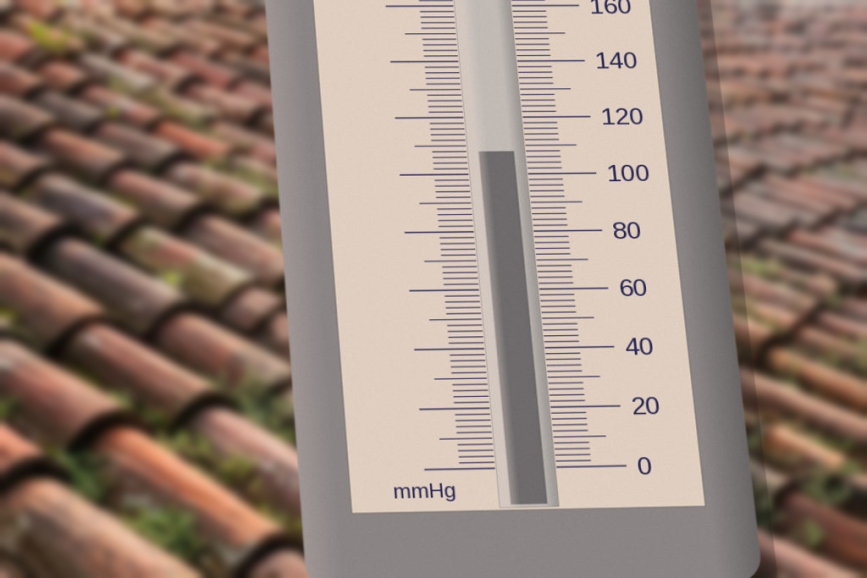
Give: 108 mmHg
